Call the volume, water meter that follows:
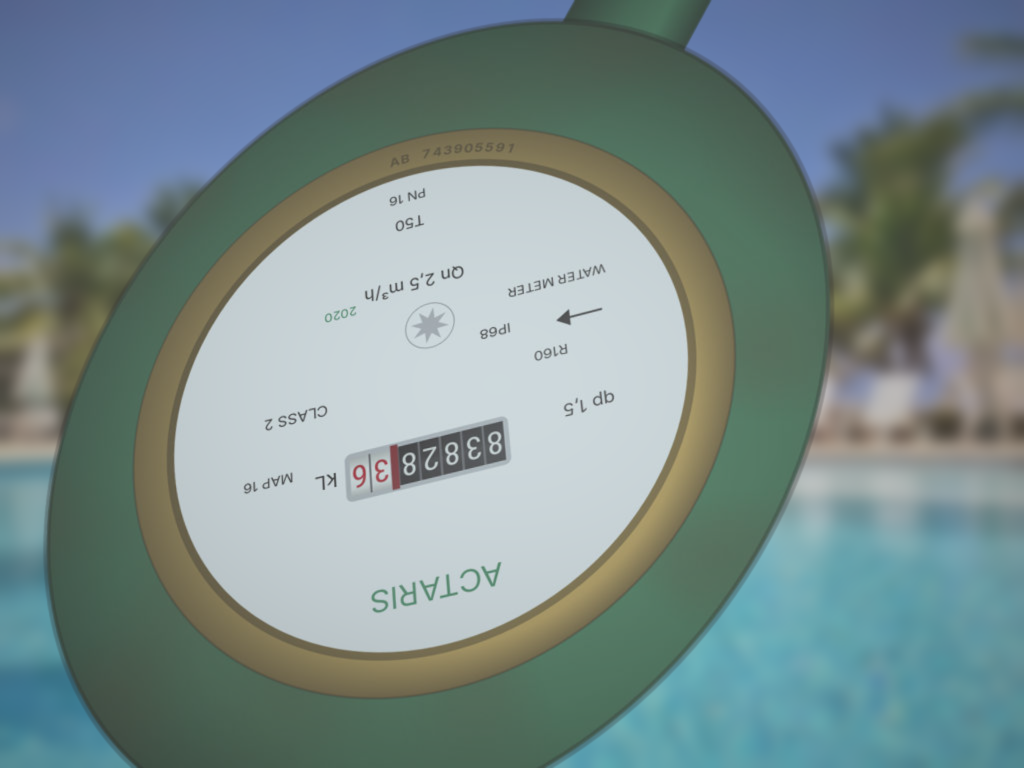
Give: 83828.36 kL
